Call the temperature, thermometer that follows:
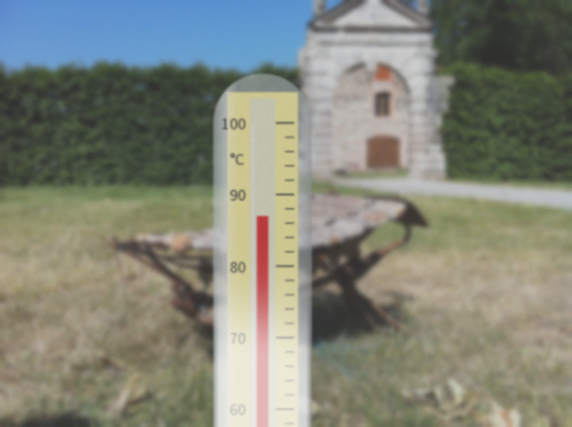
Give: 87 °C
